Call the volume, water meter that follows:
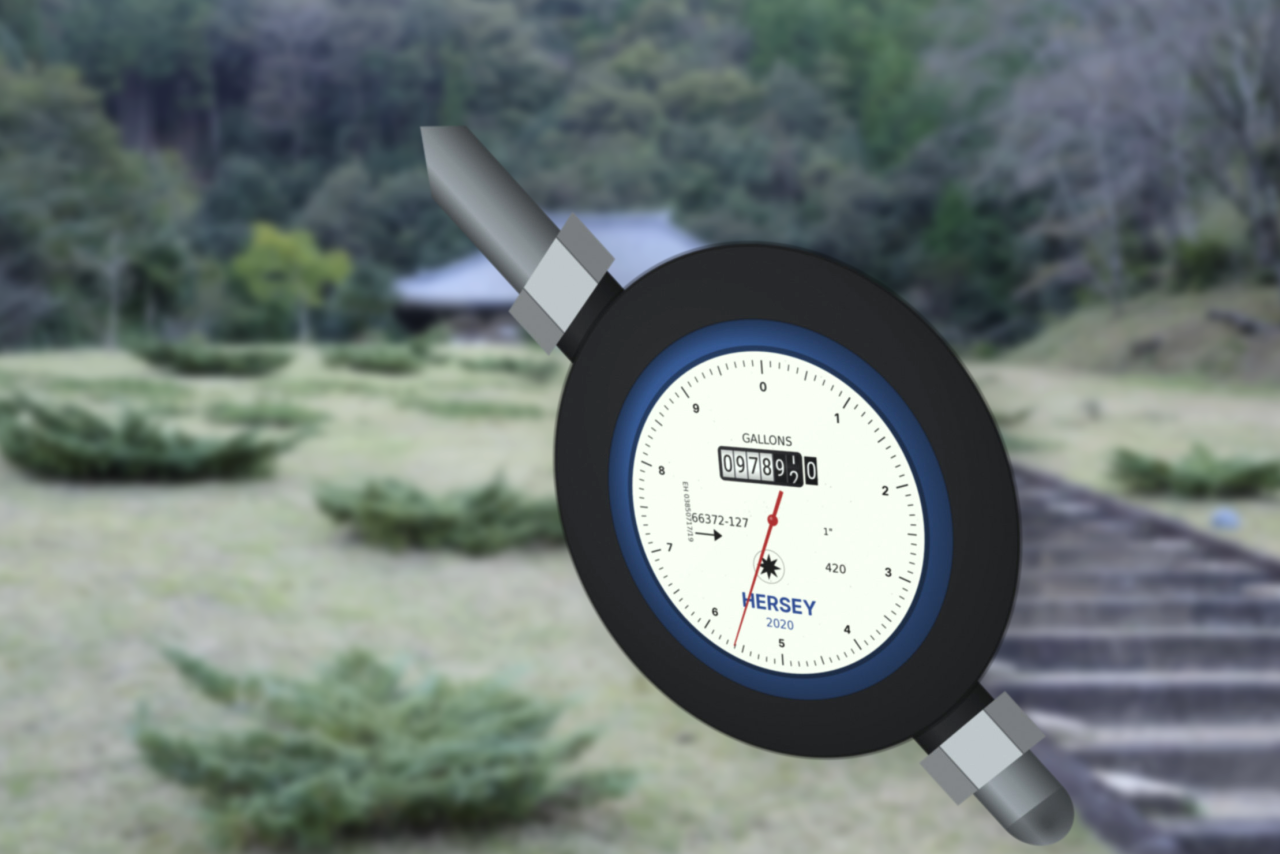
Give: 978915.6 gal
